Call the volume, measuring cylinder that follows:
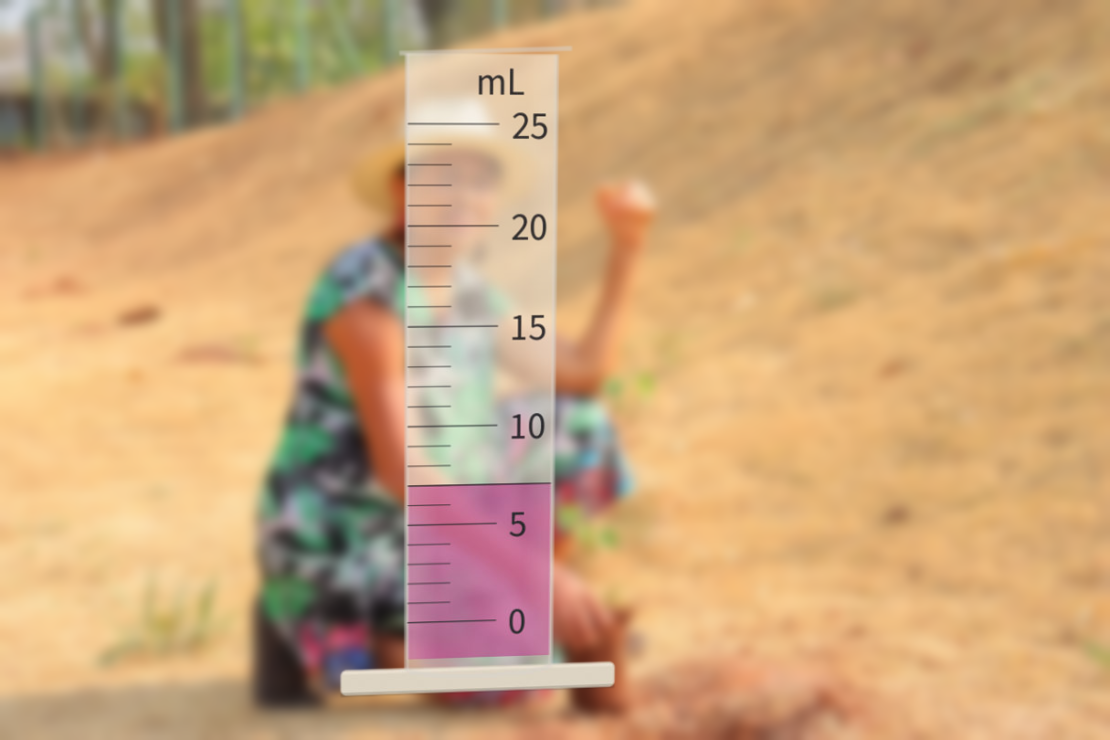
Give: 7 mL
